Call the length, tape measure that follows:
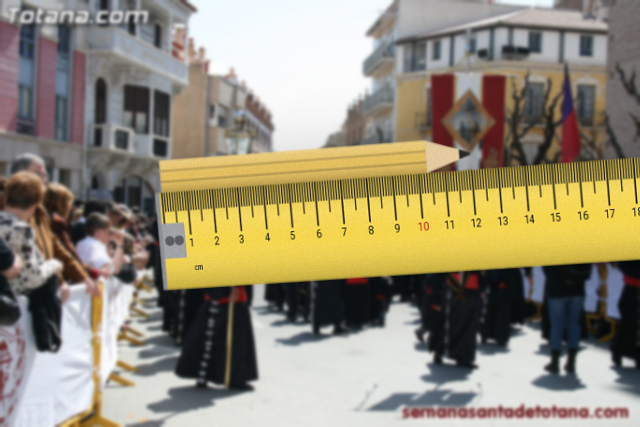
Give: 12 cm
